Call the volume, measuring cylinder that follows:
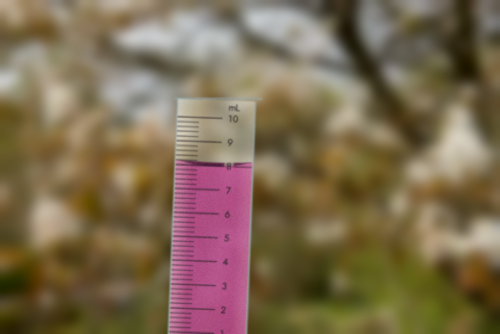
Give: 8 mL
